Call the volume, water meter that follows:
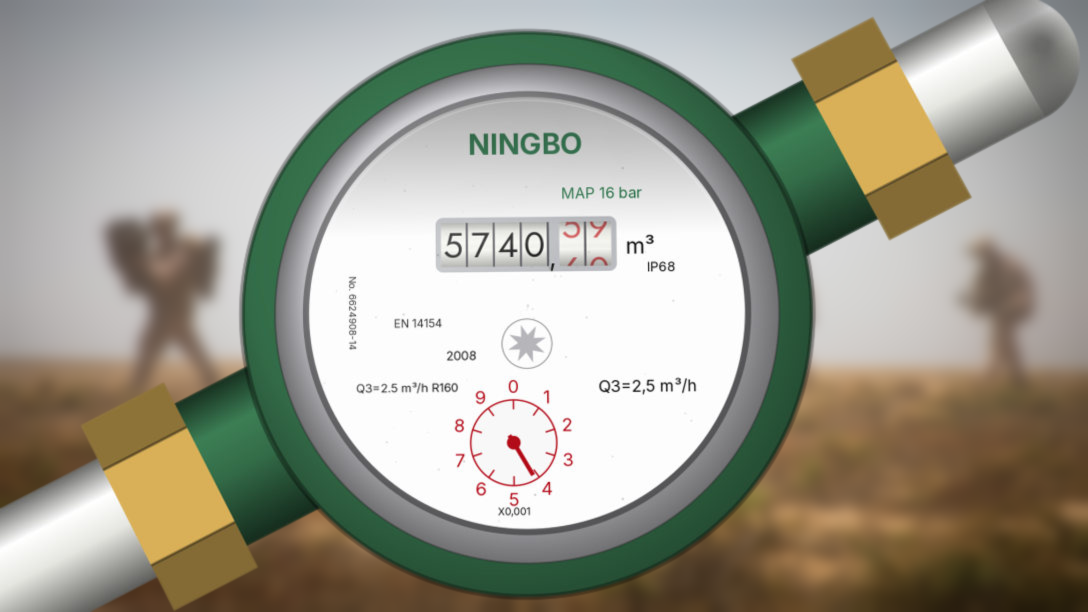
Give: 5740.594 m³
